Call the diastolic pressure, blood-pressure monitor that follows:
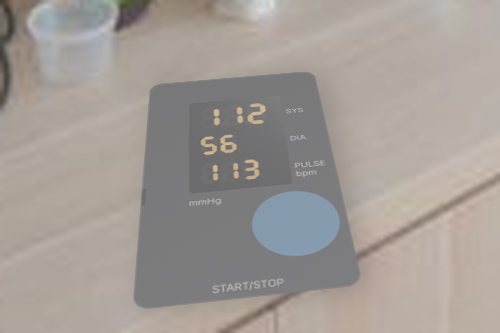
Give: 56 mmHg
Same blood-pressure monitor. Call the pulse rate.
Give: 113 bpm
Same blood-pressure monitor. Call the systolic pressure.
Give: 112 mmHg
